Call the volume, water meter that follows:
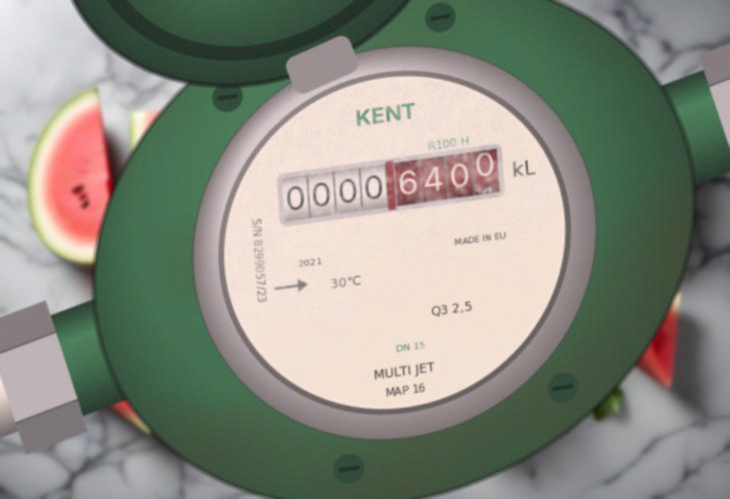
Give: 0.6400 kL
